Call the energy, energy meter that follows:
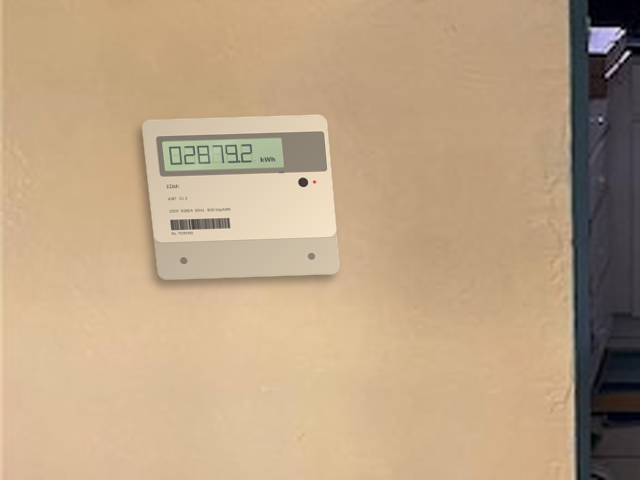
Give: 2879.2 kWh
